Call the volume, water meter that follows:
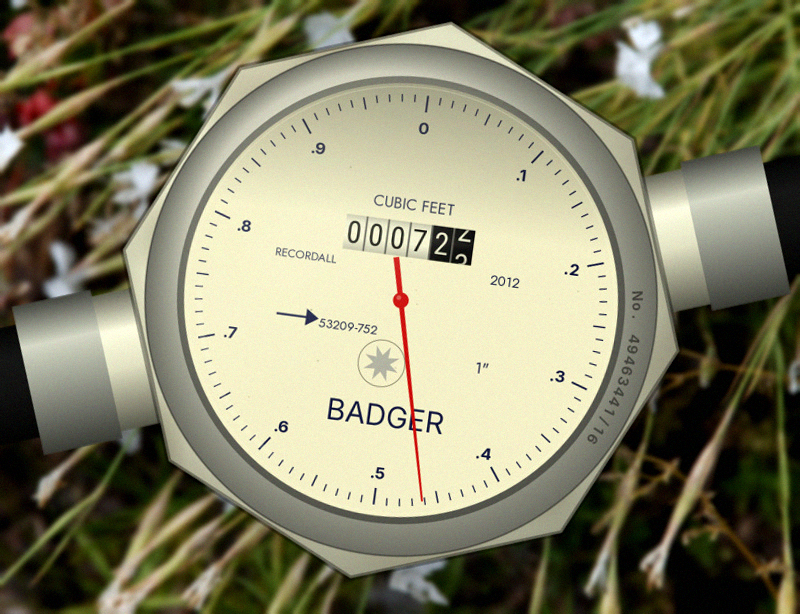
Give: 722.46 ft³
